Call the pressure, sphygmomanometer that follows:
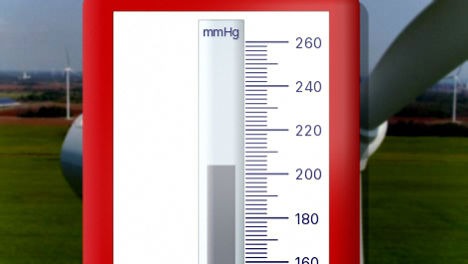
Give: 204 mmHg
